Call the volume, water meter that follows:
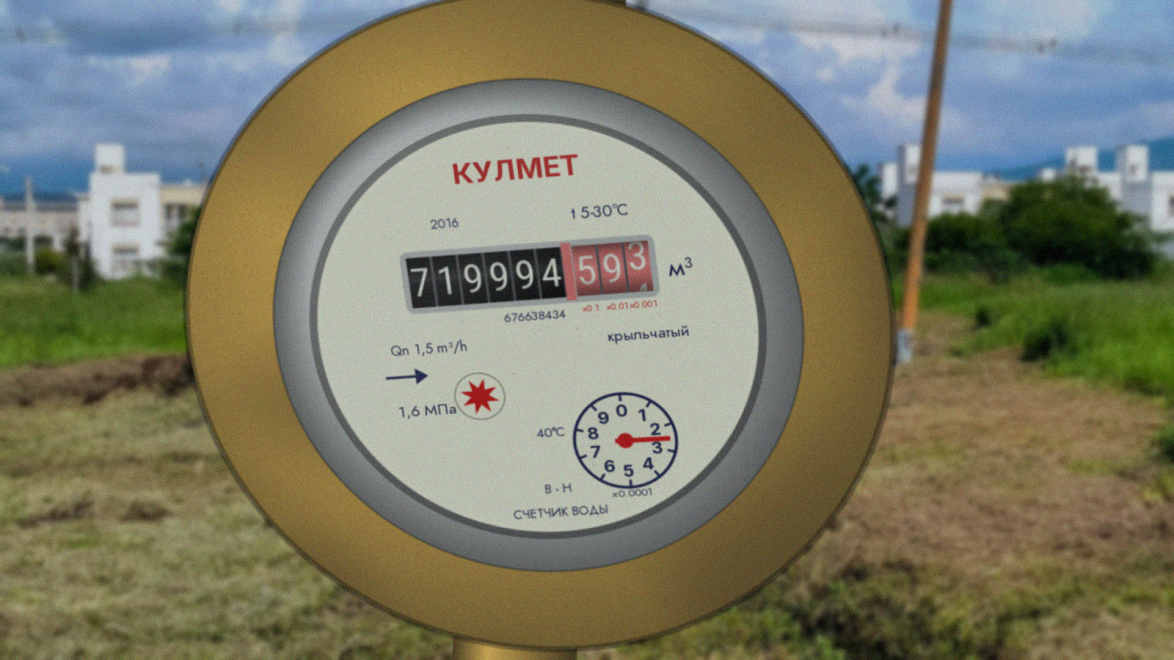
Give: 719994.5932 m³
